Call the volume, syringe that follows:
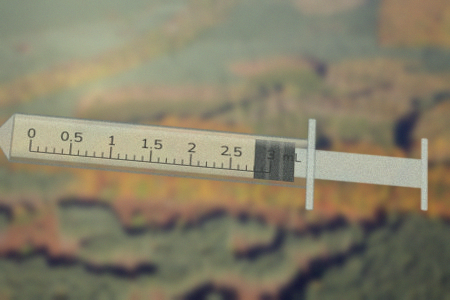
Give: 2.8 mL
